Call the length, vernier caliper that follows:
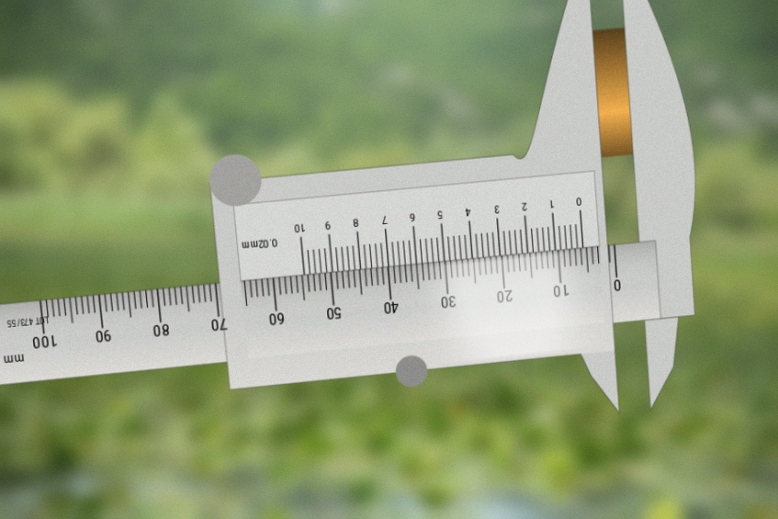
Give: 5.6 mm
